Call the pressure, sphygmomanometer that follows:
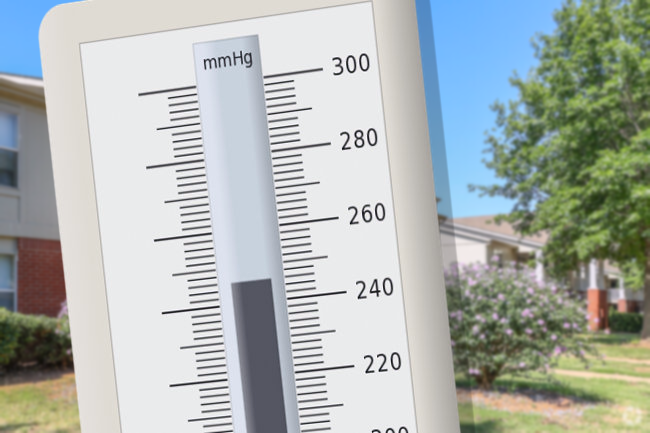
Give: 246 mmHg
